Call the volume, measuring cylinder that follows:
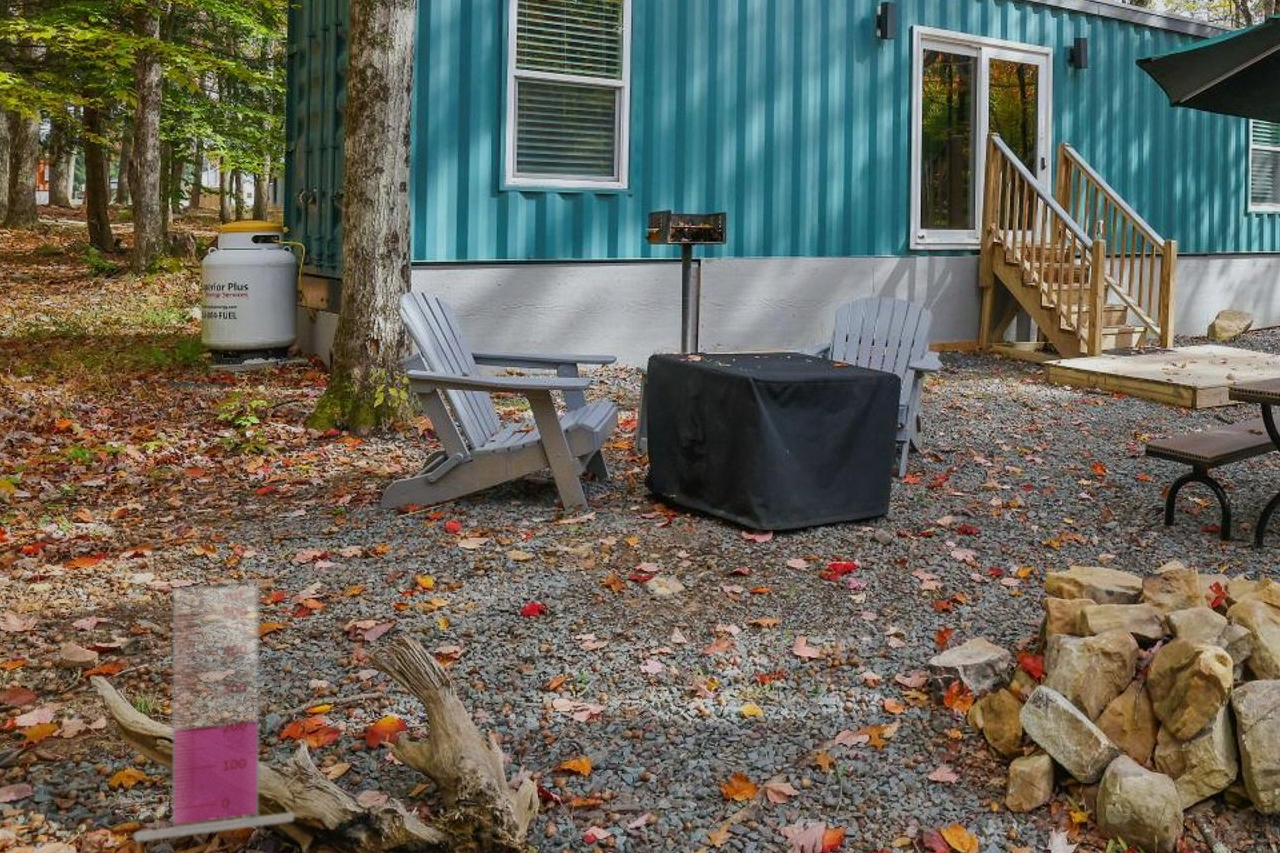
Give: 200 mL
